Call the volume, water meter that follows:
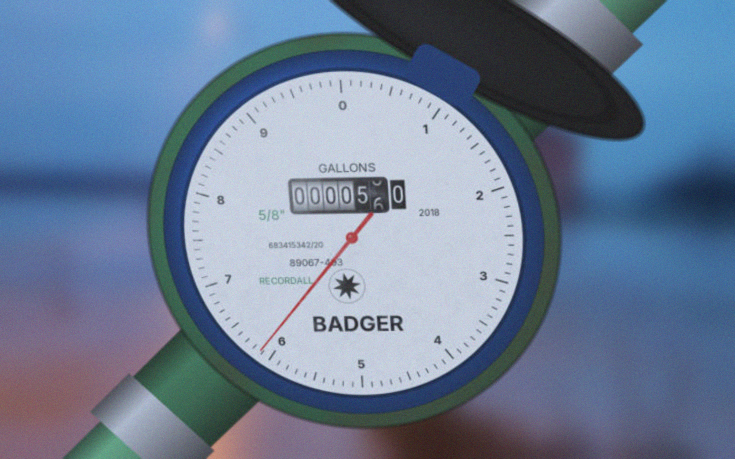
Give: 556.1 gal
